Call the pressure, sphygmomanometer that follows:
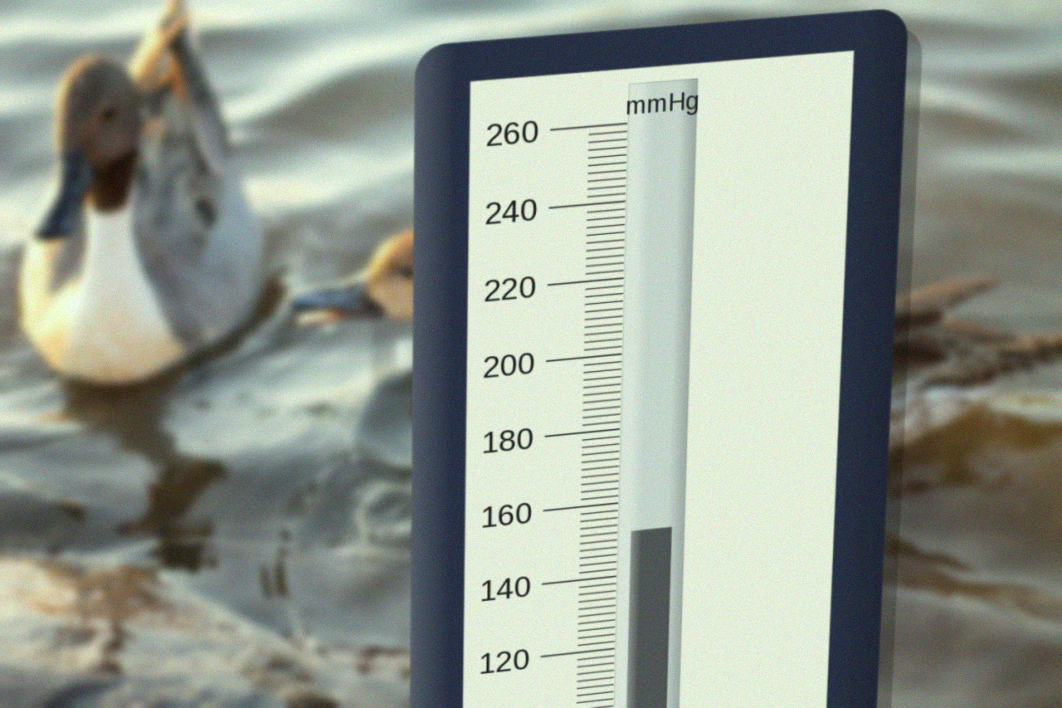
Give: 152 mmHg
